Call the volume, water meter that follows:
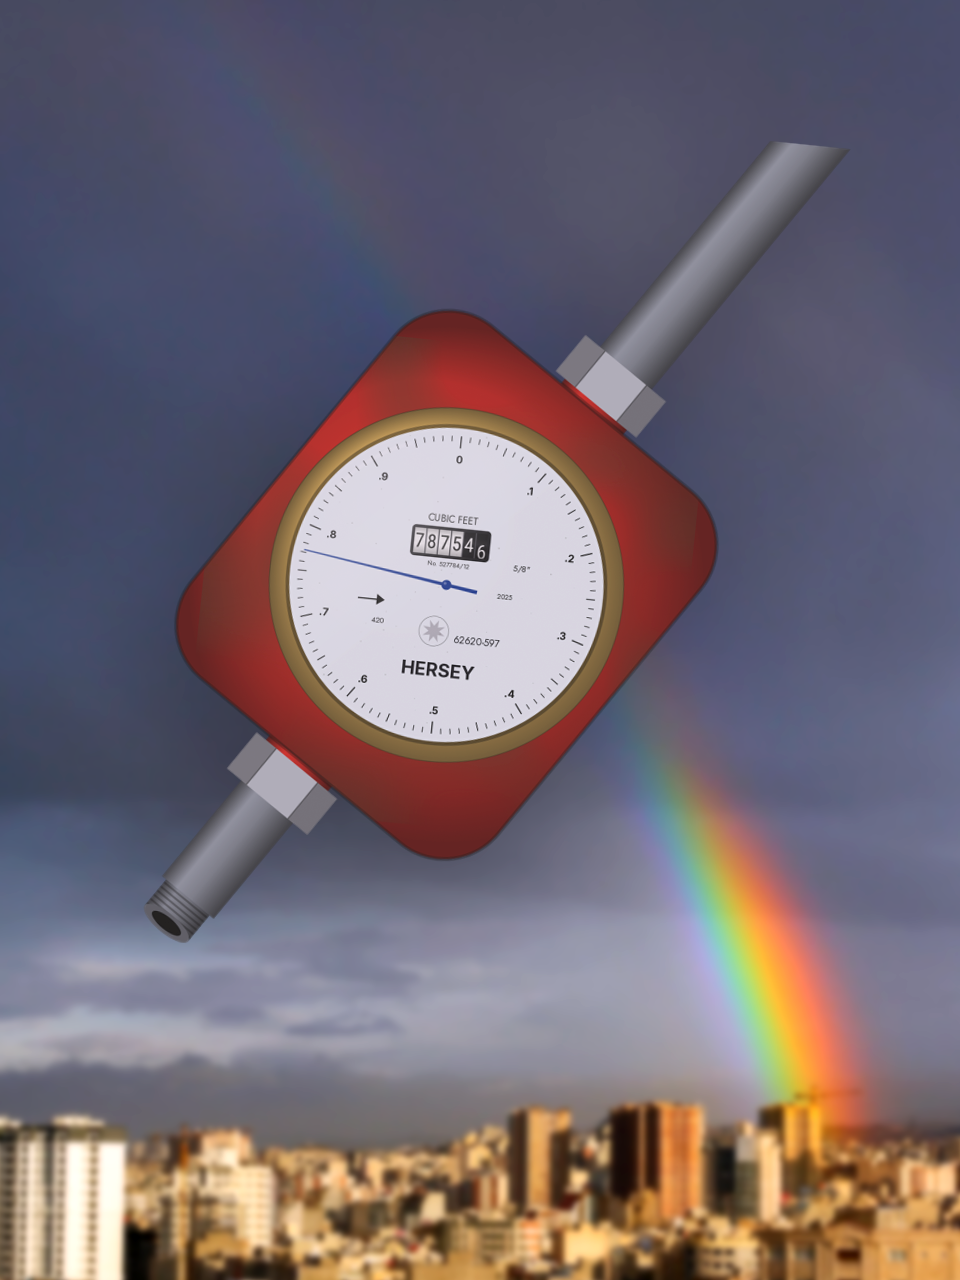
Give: 787545.77 ft³
